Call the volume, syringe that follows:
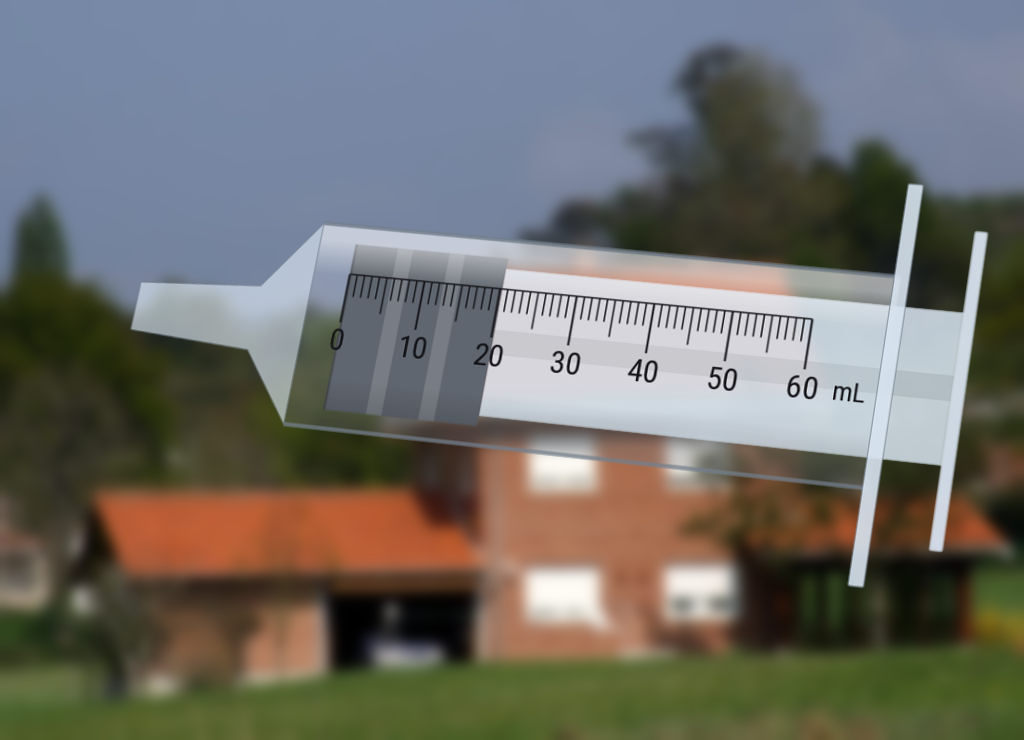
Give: 0 mL
